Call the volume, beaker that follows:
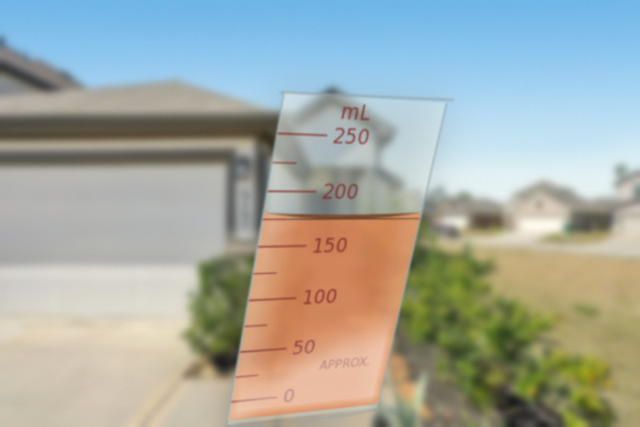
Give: 175 mL
